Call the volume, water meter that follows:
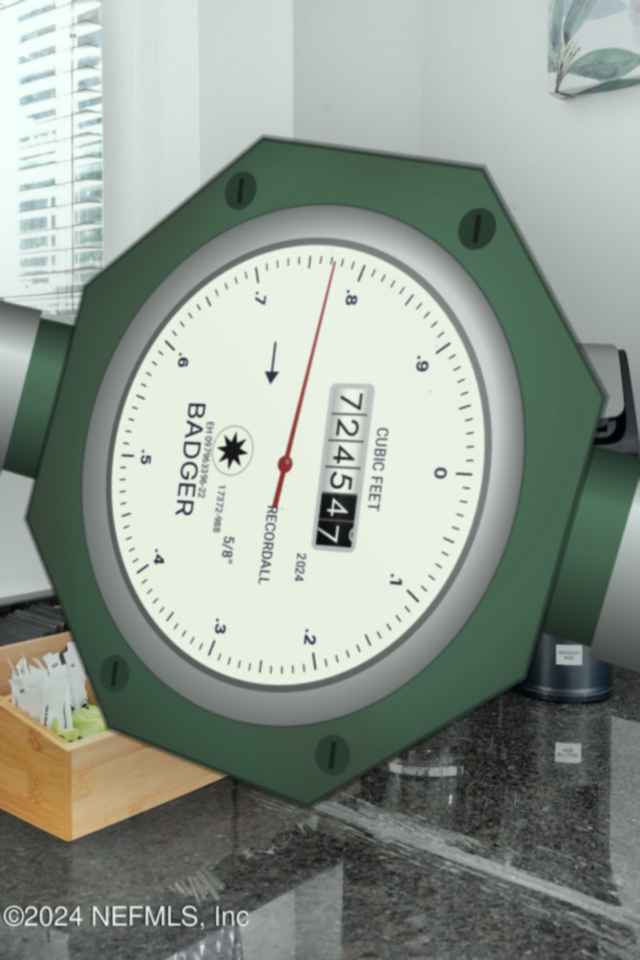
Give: 724546.77 ft³
